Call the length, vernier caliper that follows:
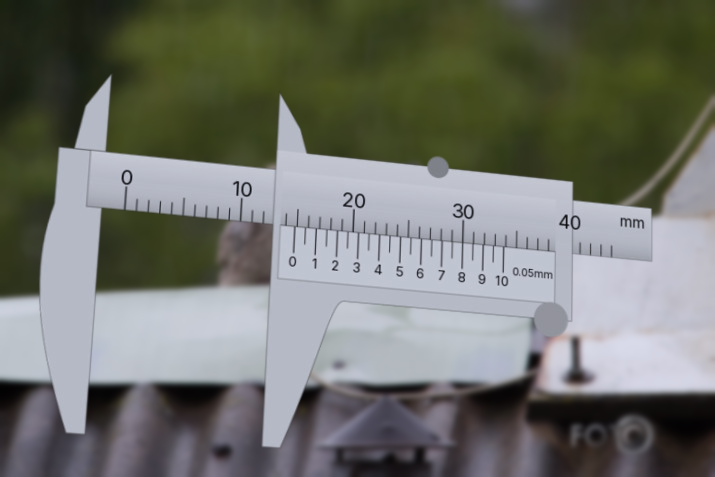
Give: 14.8 mm
